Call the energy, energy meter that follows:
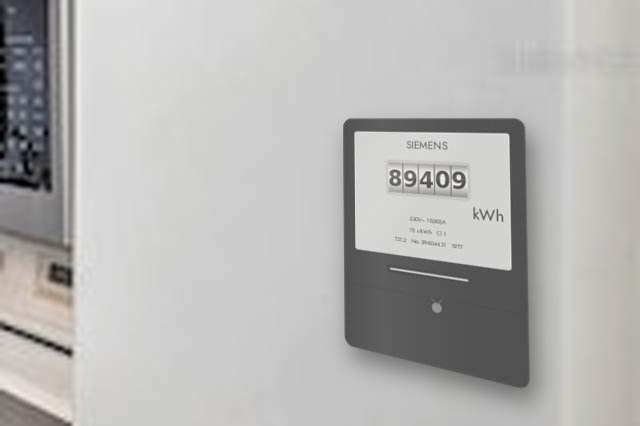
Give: 89409 kWh
